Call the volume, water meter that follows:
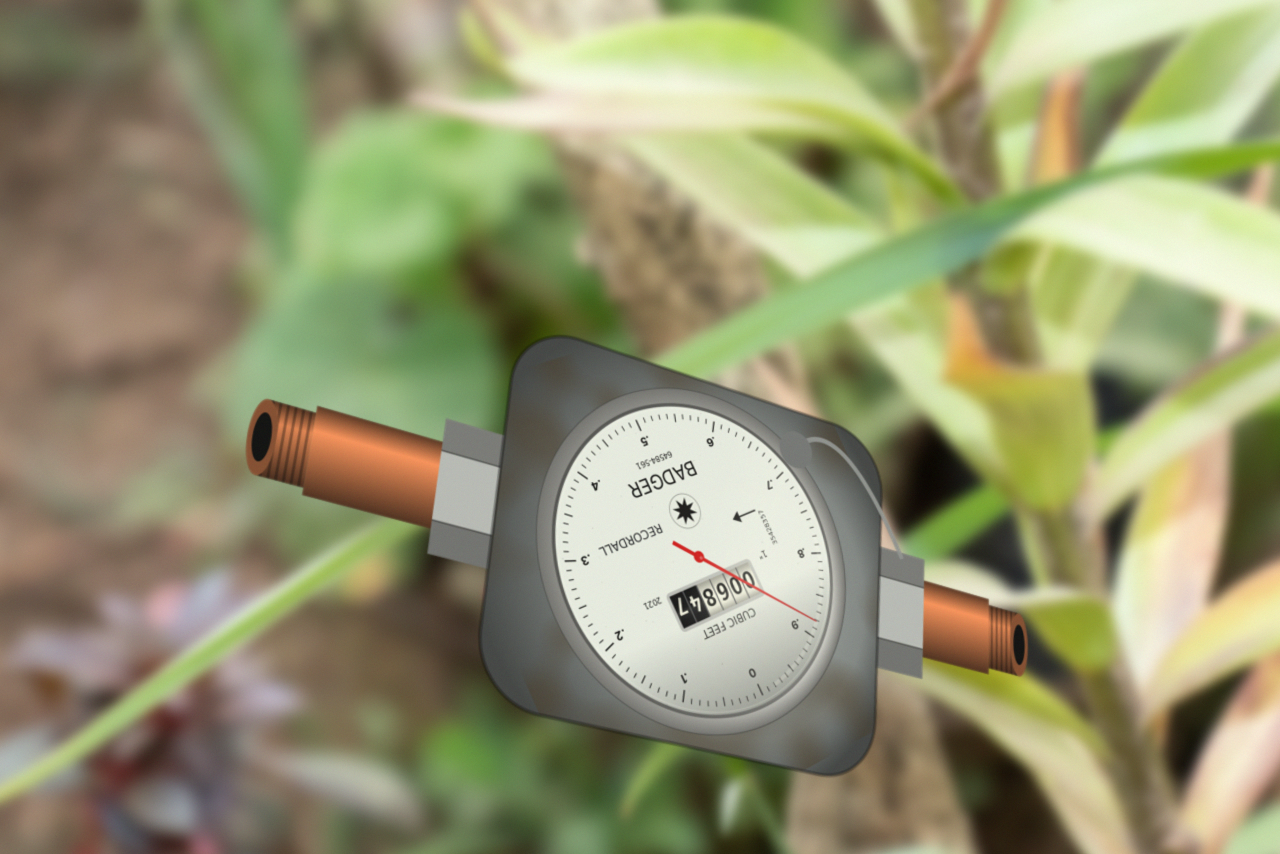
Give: 6846.88 ft³
